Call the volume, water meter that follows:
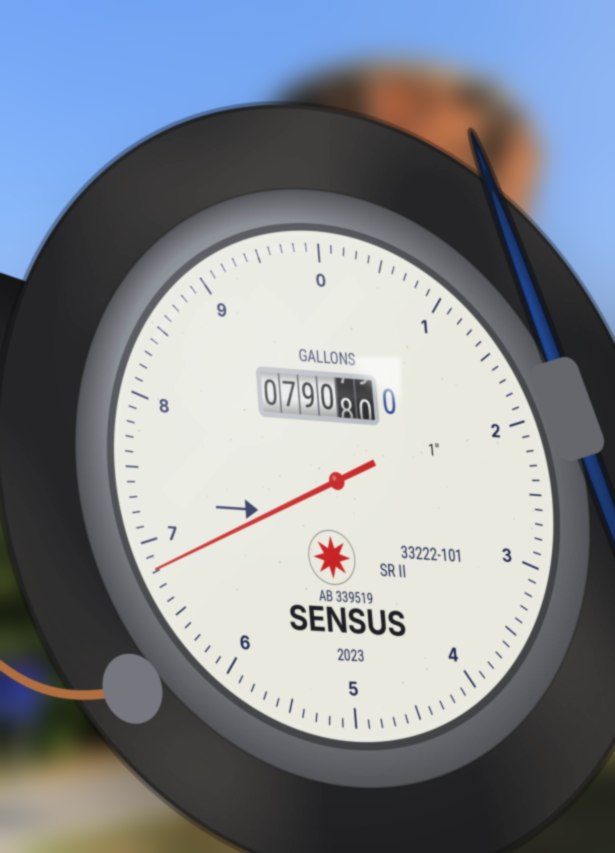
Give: 790796.8 gal
